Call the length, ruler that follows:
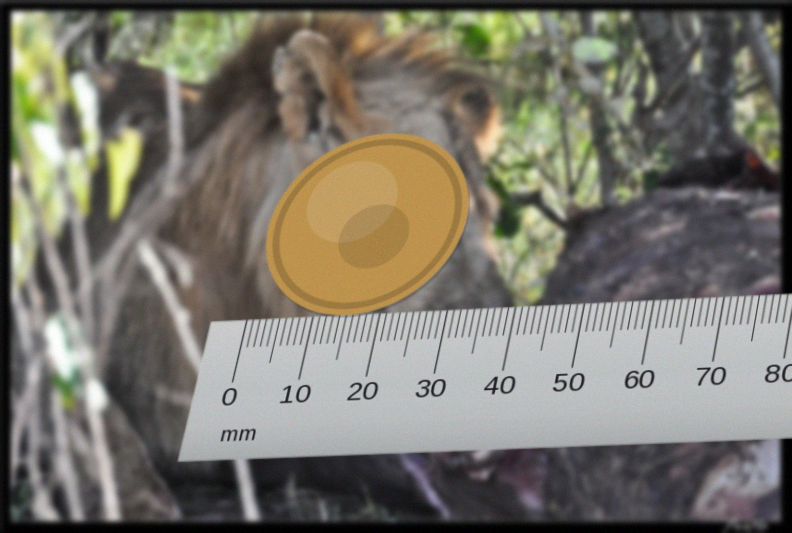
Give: 30 mm
